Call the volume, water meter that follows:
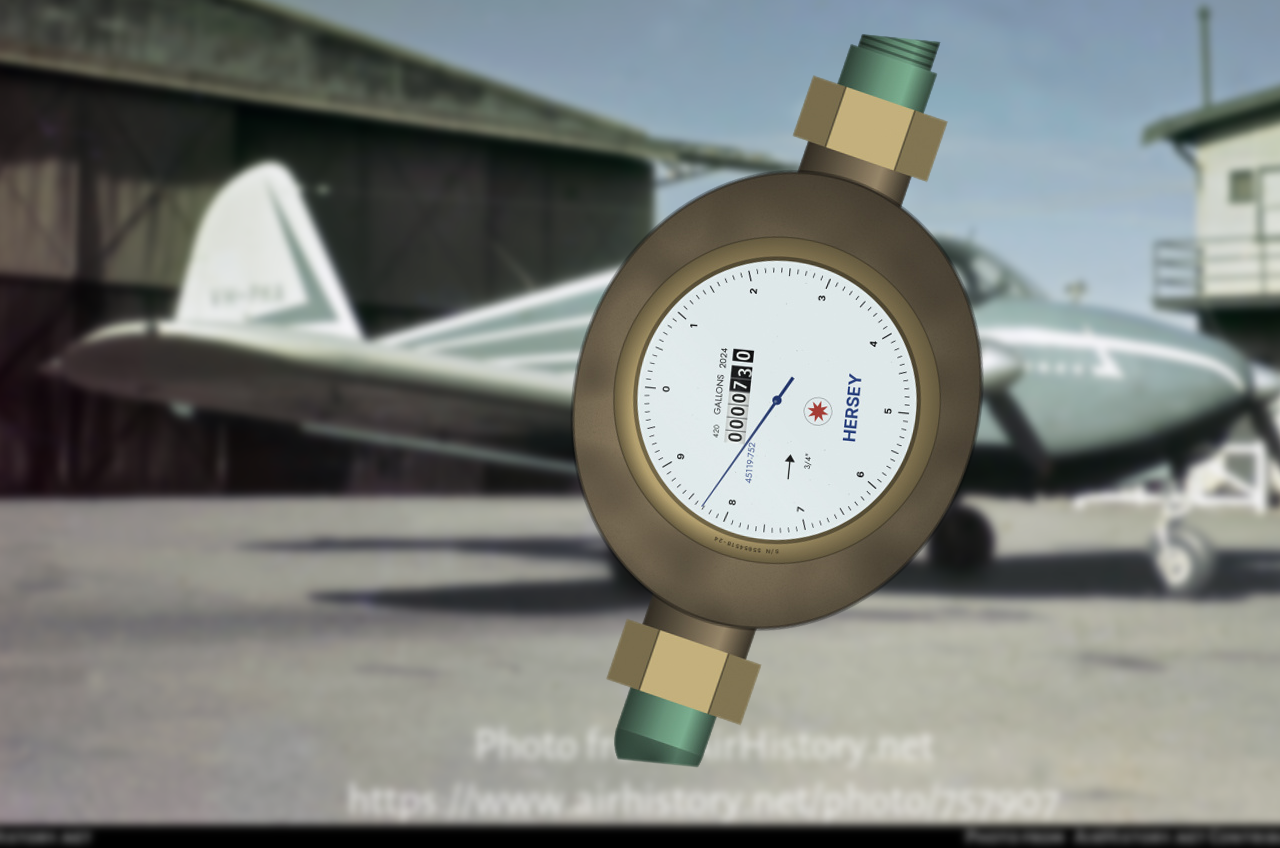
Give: 728.3 gal
